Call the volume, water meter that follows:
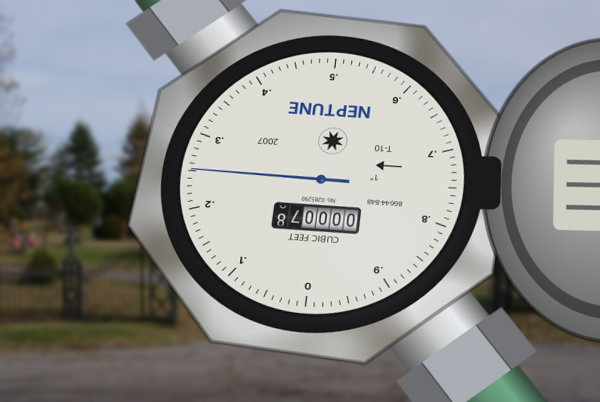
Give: 78.25 ft³
